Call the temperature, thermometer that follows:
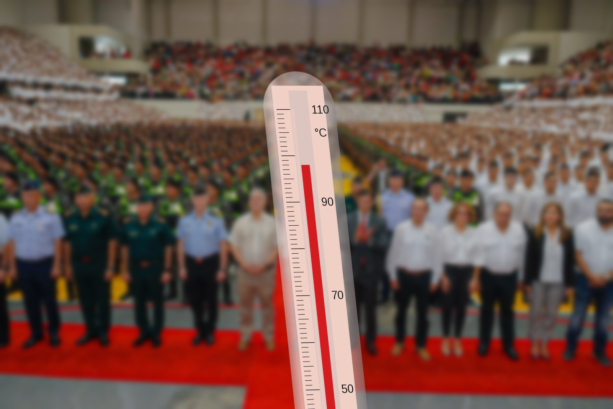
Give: 98 °C
